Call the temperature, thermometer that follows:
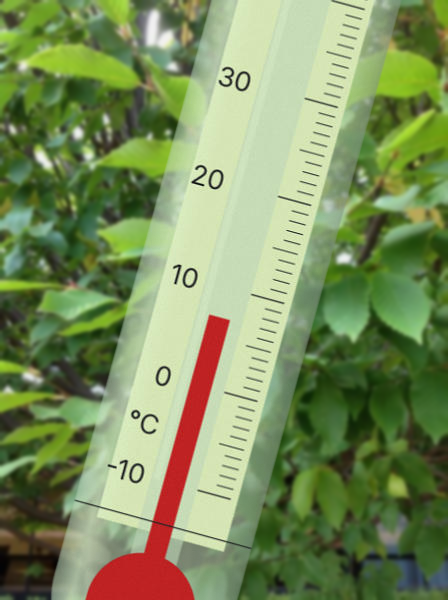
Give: 7 °C
